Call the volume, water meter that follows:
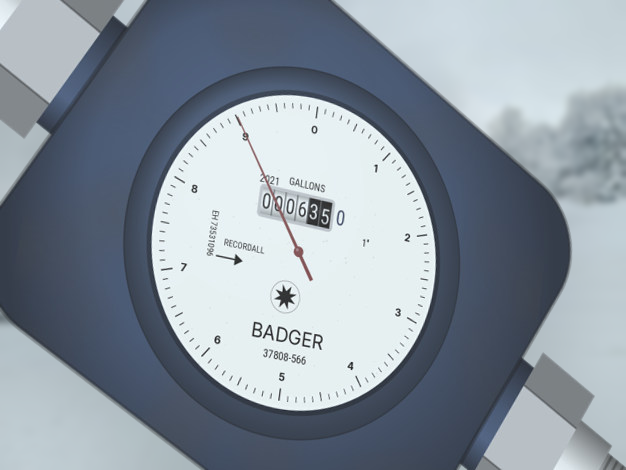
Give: 6349.0 gal
